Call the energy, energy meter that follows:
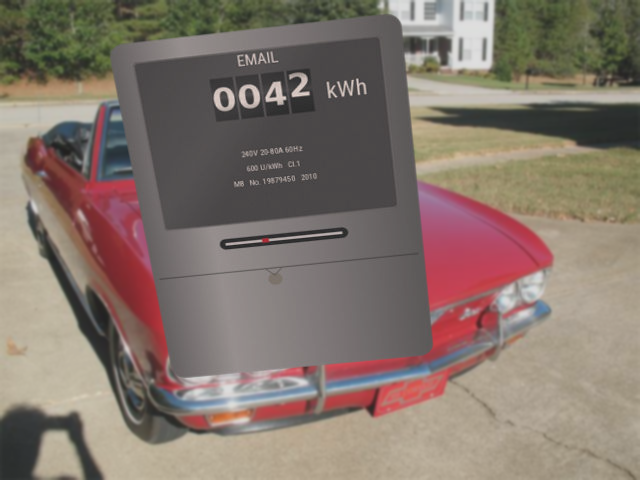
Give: 42 kWh
